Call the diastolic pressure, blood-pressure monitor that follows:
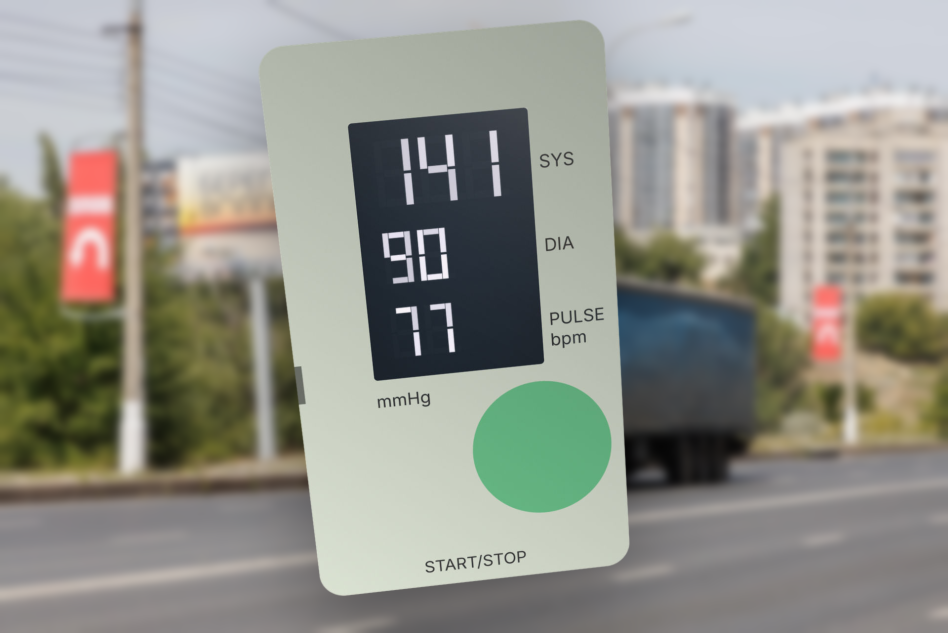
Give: 90 mmHg
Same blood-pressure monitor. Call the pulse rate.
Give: 77 bpm
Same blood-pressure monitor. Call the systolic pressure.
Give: 141 mmHg
